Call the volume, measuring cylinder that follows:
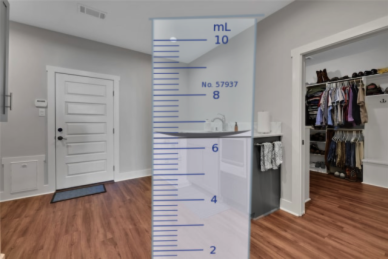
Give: 6.4 mL
